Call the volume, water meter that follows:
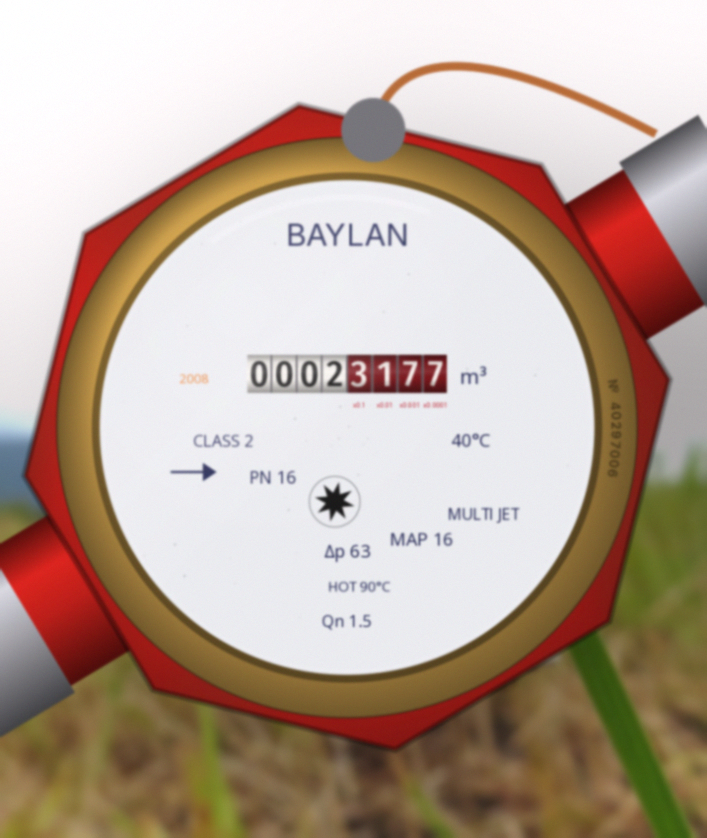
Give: 2.3177 m³
